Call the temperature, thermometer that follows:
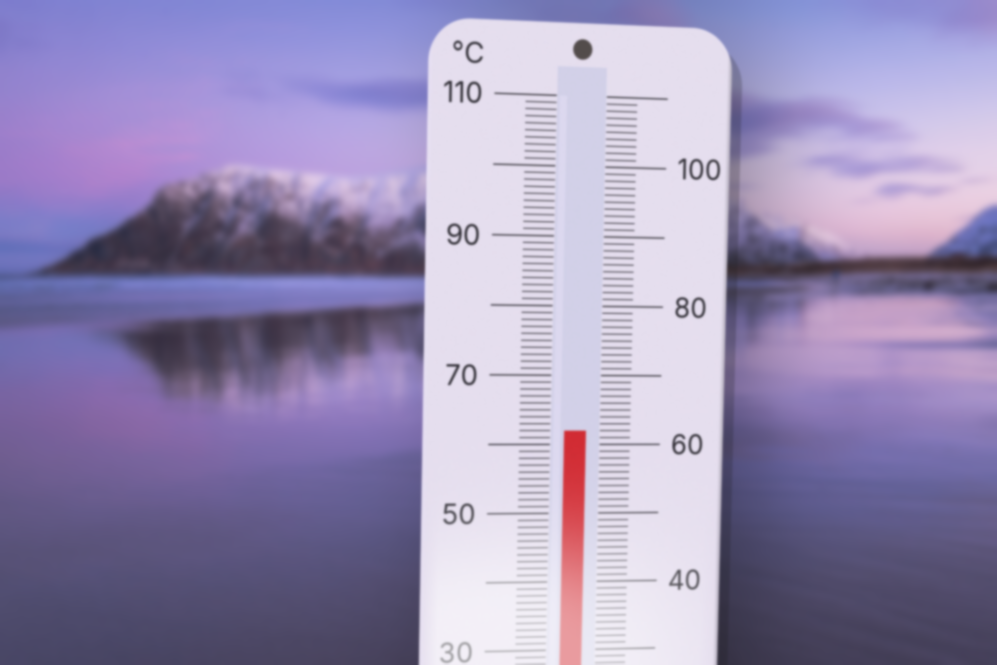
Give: 62 °C
